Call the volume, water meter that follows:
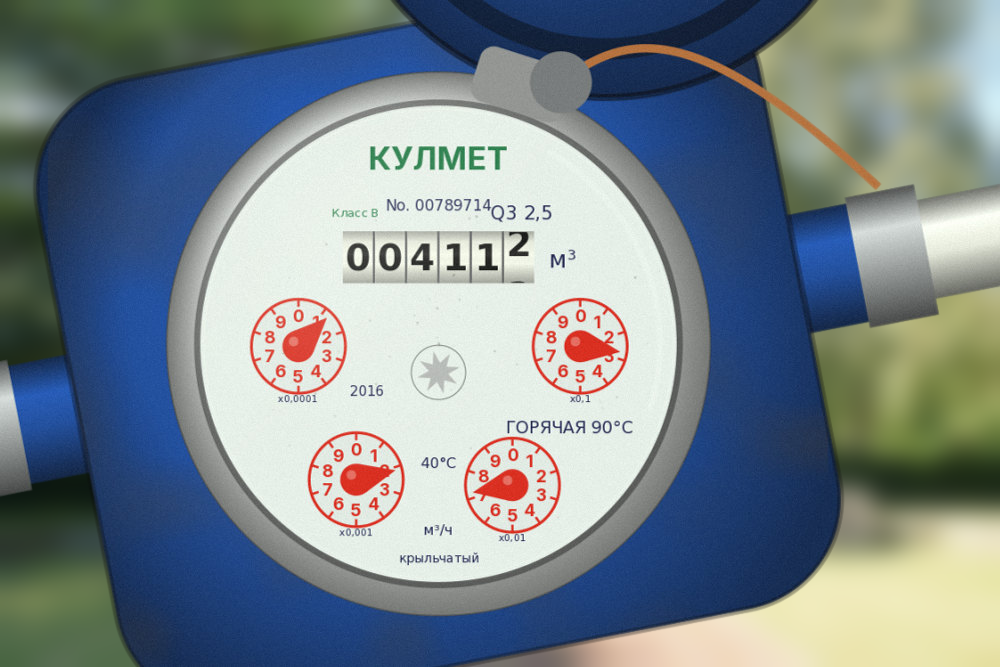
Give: 4112.2721 m³
